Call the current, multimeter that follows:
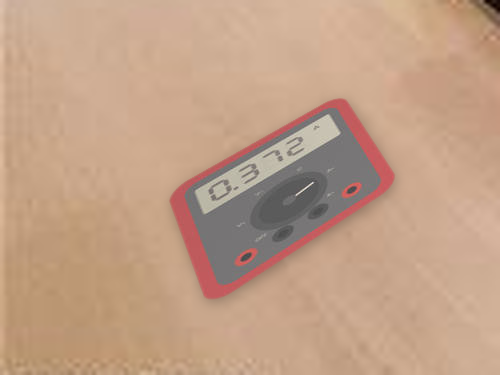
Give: 0.372 A
